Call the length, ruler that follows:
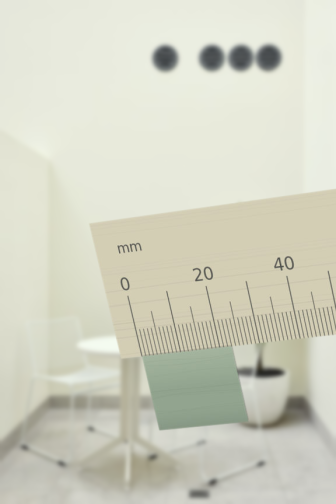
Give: 23 mm
